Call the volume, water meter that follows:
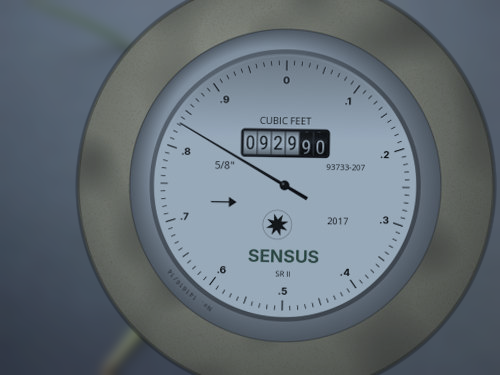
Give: 92989.83 ft³
